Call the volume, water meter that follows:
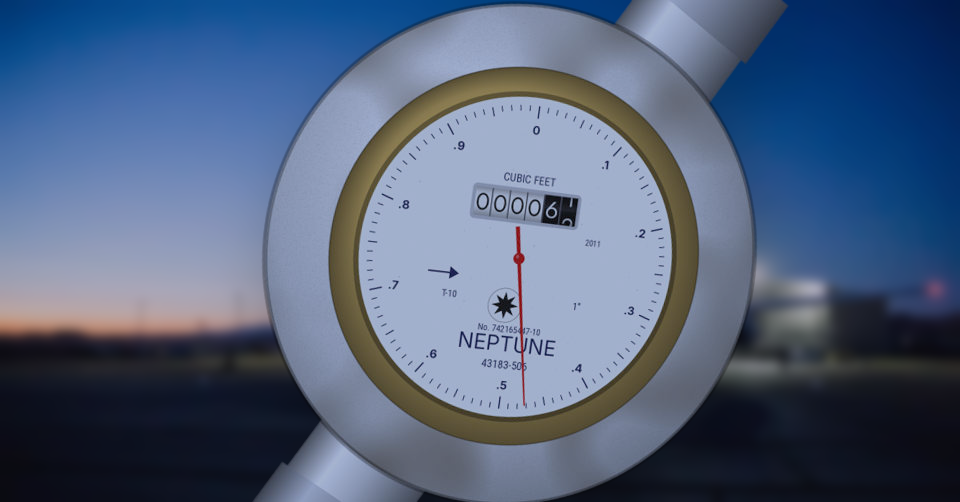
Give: 61.47 ft³
